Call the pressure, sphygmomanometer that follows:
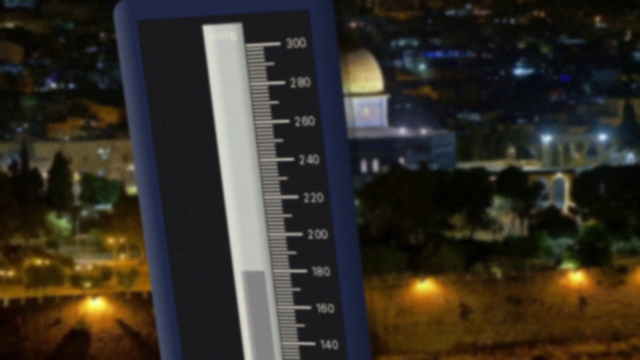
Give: 180 mmHg
